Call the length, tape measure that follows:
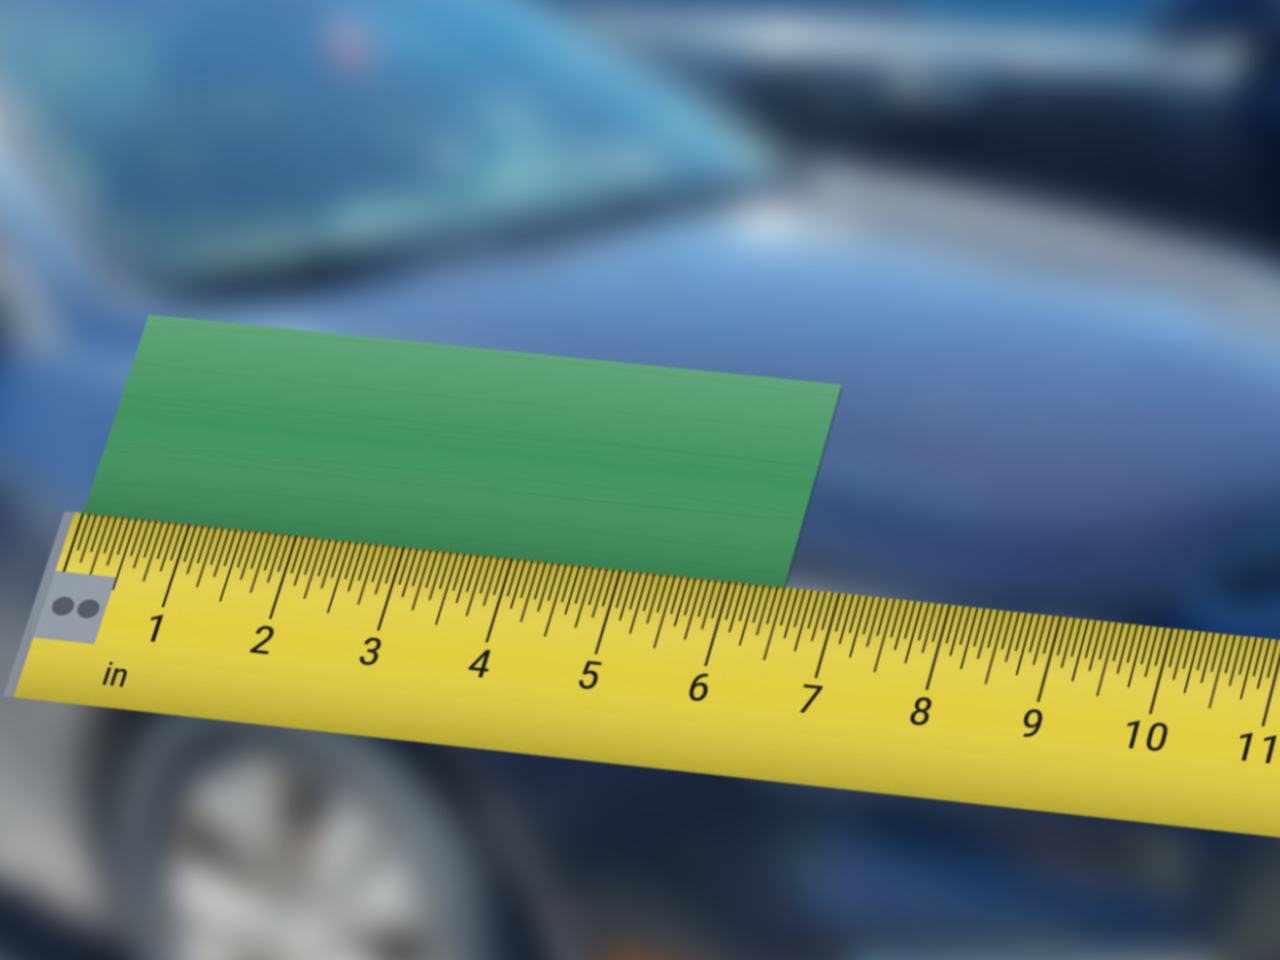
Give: 6.5 in
